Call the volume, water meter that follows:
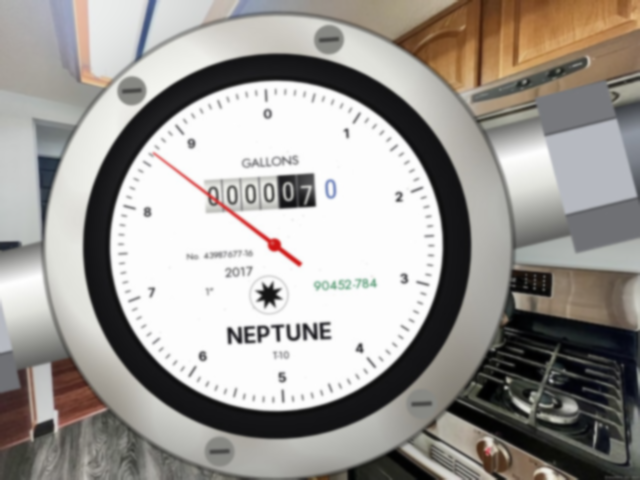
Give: 68.6 gal
